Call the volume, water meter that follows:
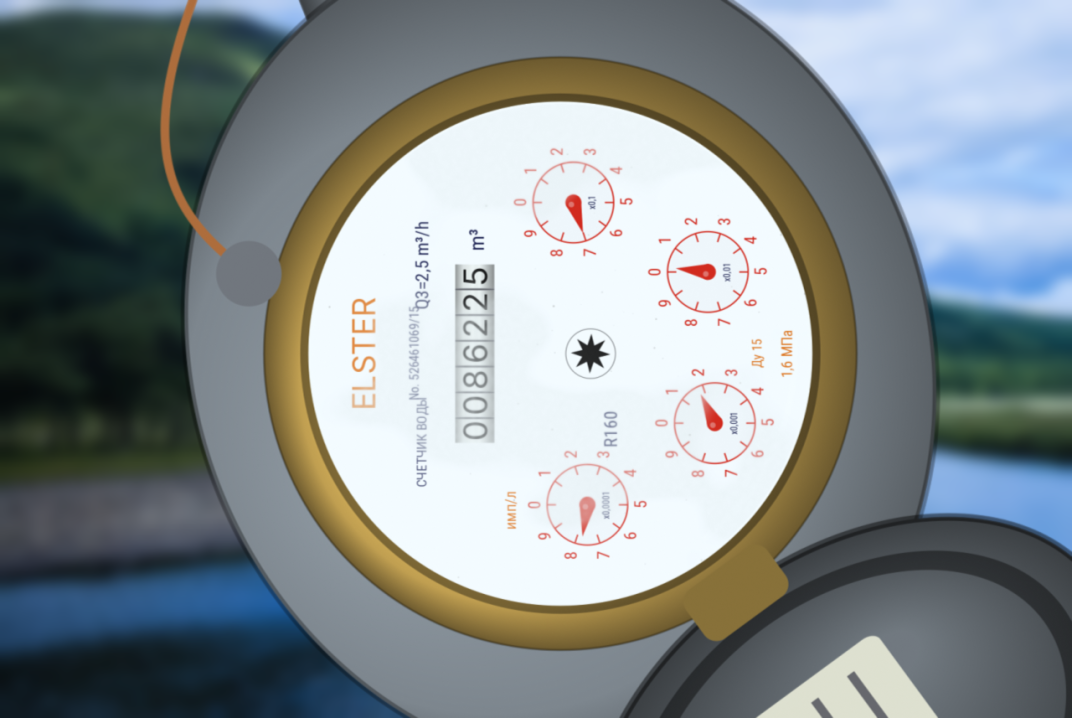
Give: 86225.7017 m³
